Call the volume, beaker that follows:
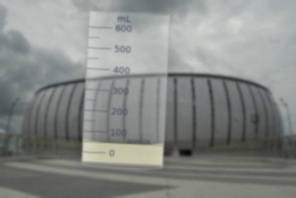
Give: 50 mL
